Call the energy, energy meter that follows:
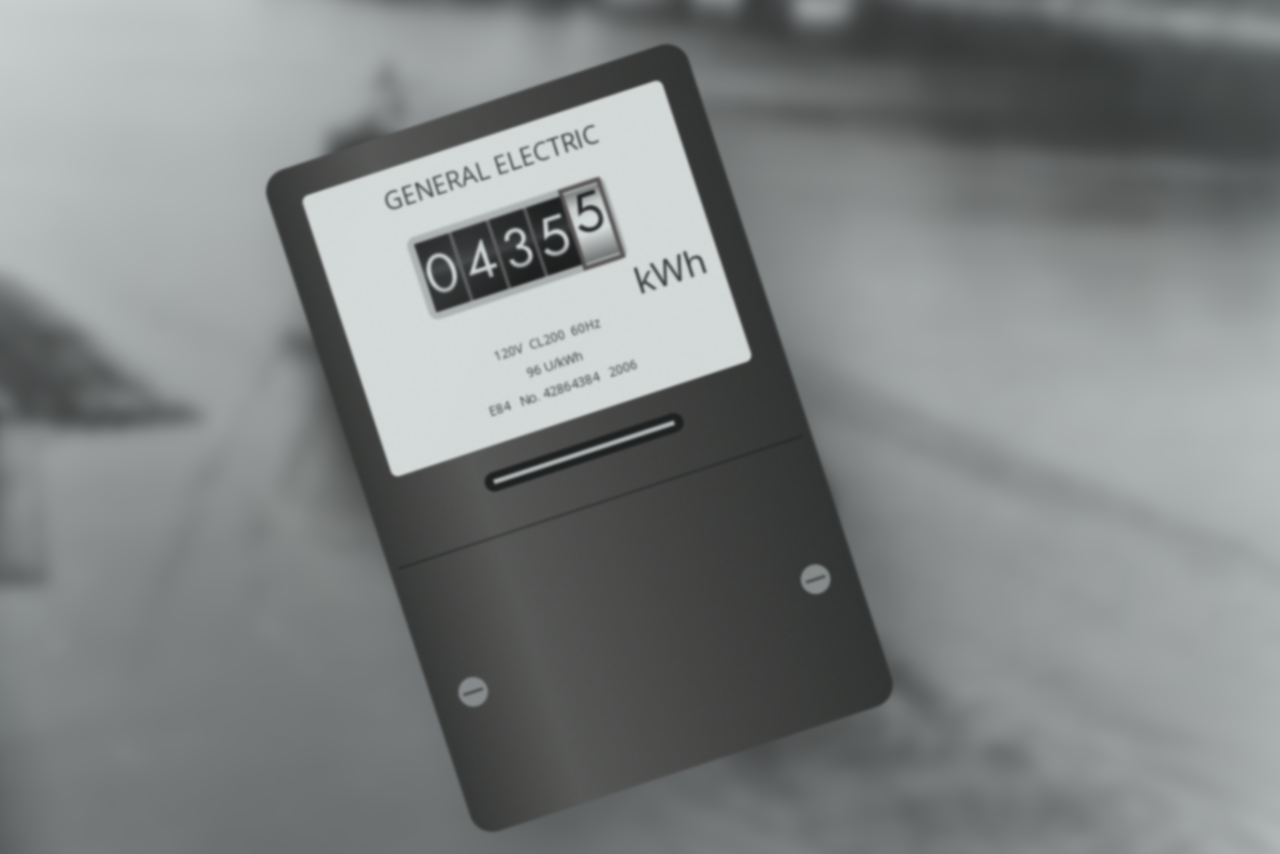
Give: 435.5 kWh
